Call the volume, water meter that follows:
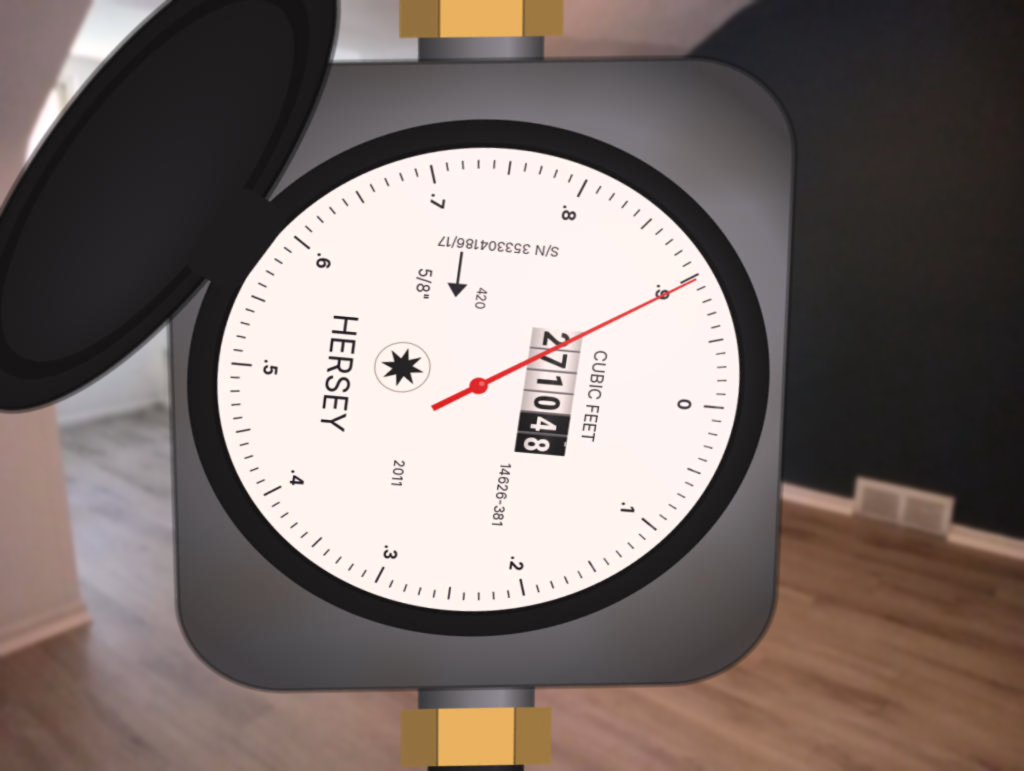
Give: 271047.90 ft³
